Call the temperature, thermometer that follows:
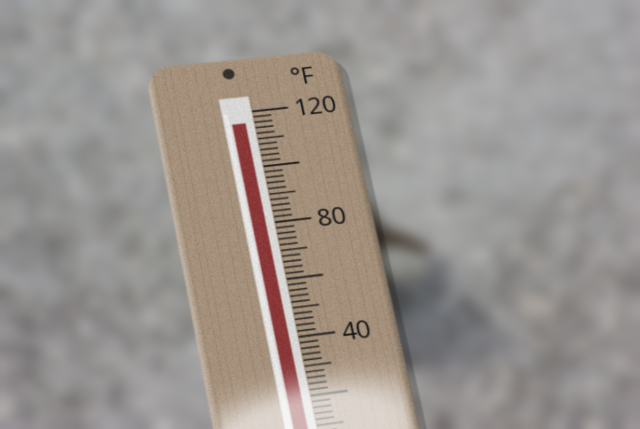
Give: 116 °F
